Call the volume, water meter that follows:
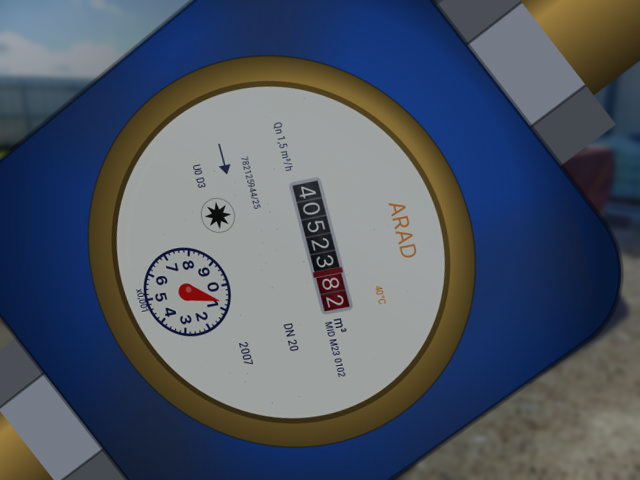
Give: 40523.820 m³
